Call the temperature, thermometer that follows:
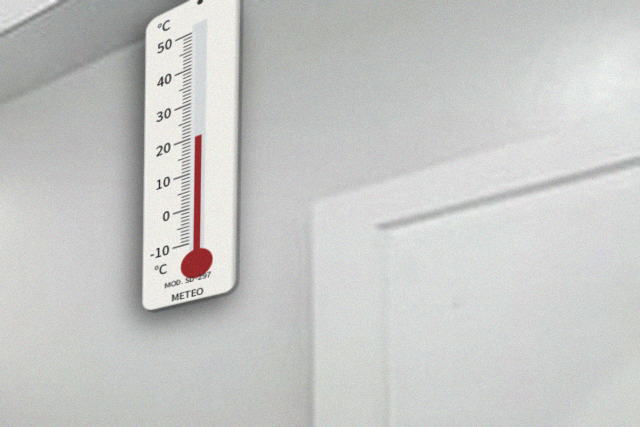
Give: 20 °C
